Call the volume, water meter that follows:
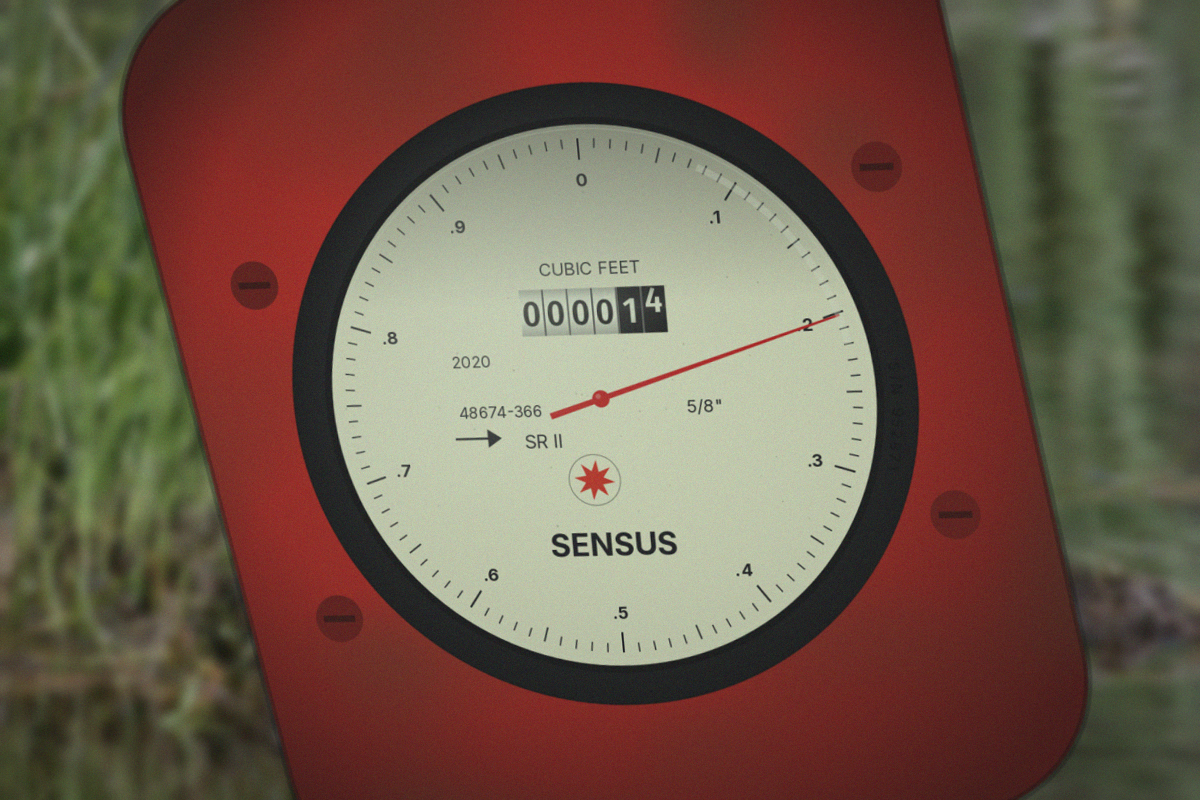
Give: 14.20 ft³
